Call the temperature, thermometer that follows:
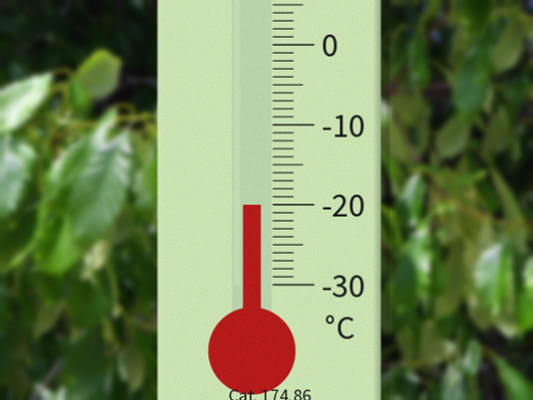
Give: -20 °C
